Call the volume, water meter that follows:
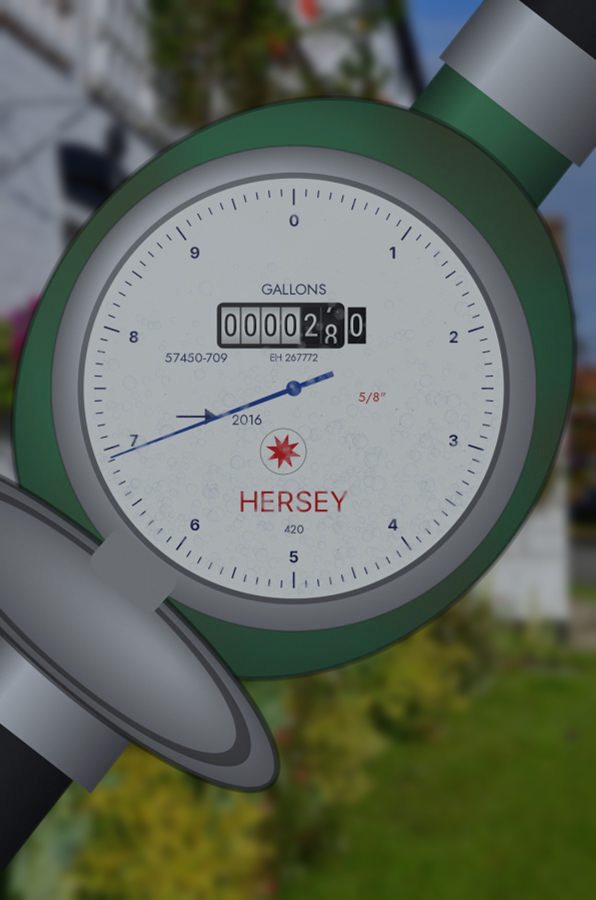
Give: 276.9 gal
